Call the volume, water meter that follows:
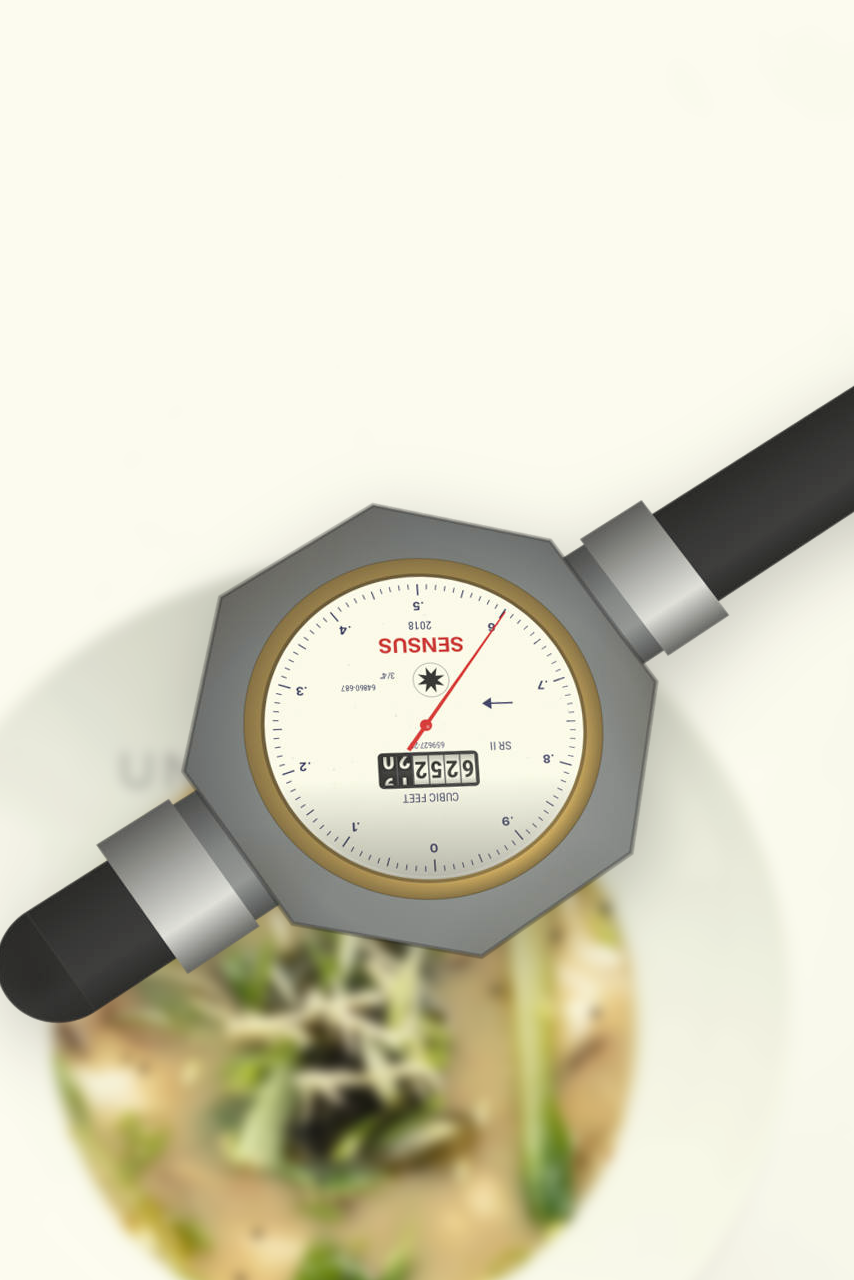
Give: 625219.60 ft³
